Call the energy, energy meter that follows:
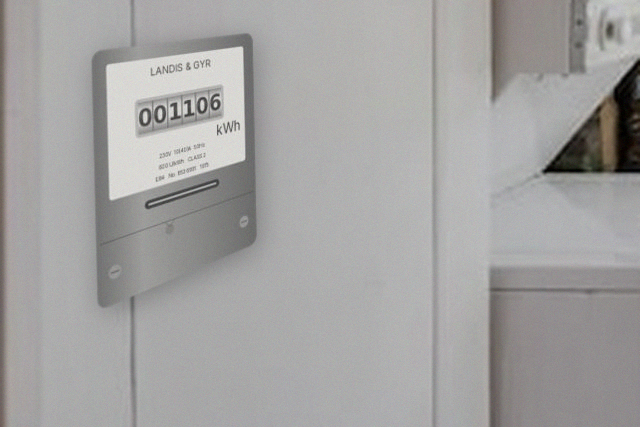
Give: 1106 kWh
